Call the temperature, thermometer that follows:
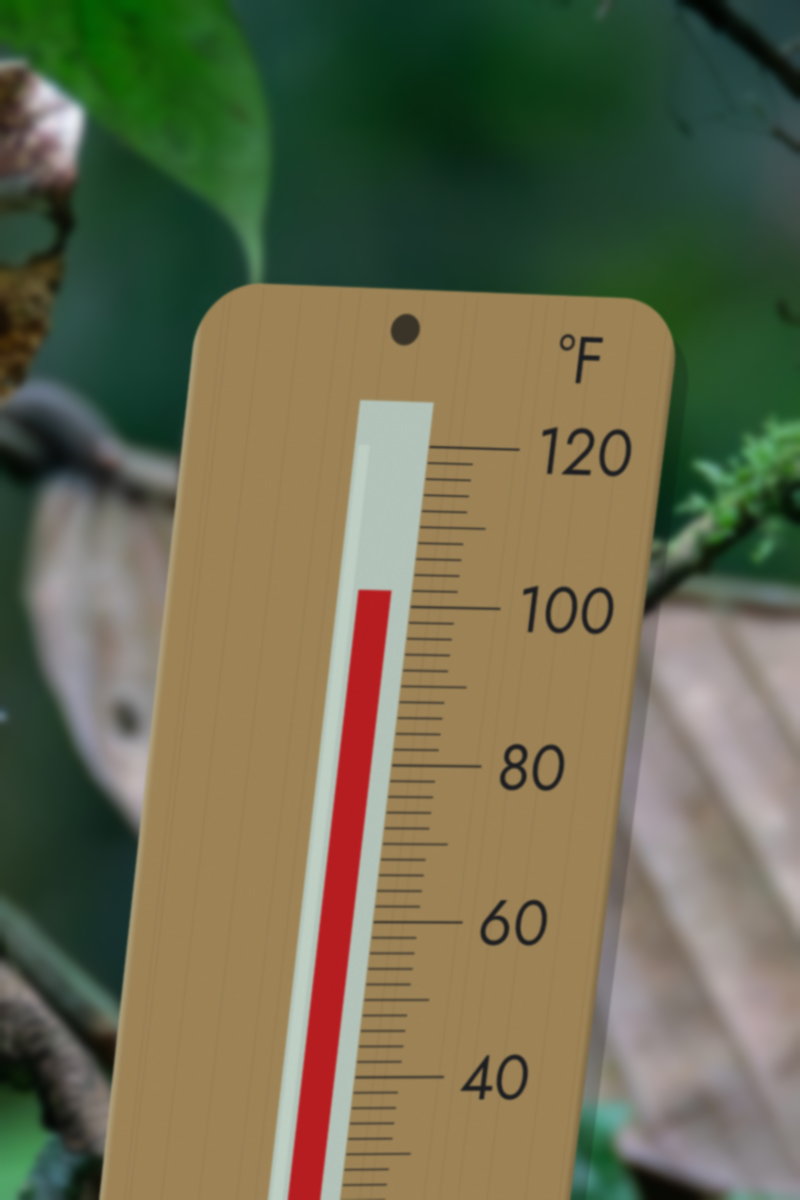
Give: 102 °F
